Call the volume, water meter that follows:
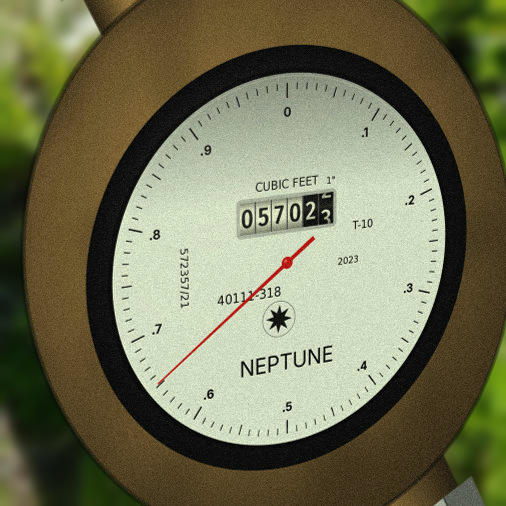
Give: 57022.65 ft³
